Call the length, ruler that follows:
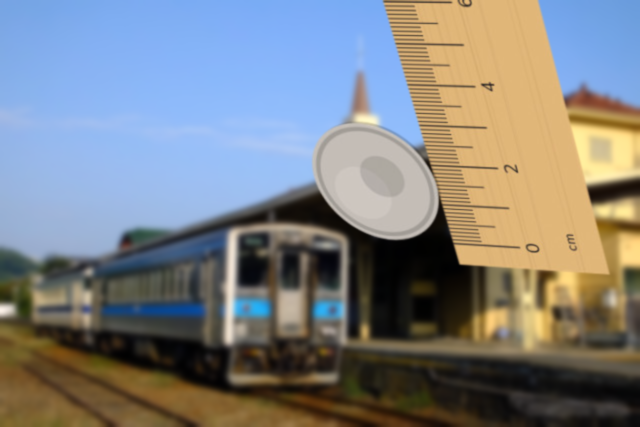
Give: 3 cm
